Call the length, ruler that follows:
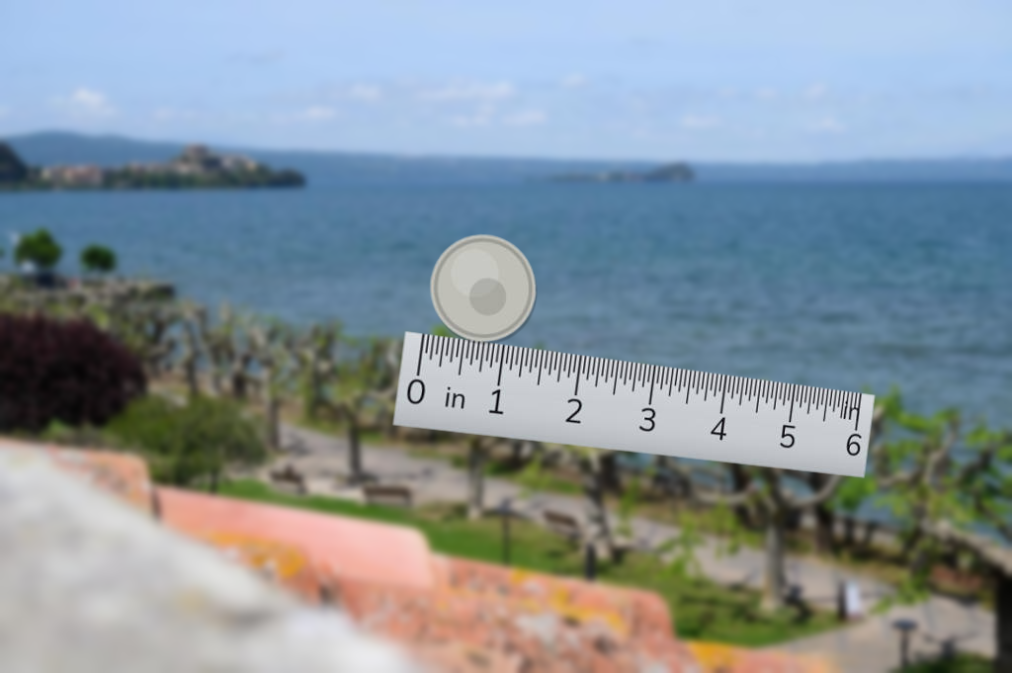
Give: 1.3125 in
